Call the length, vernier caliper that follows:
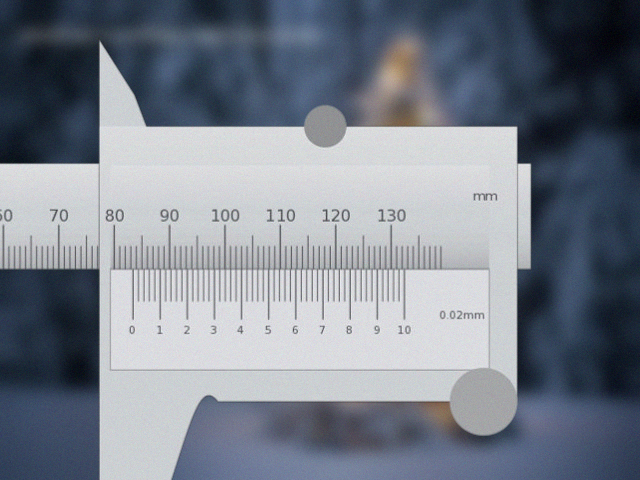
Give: 83.4 mm
